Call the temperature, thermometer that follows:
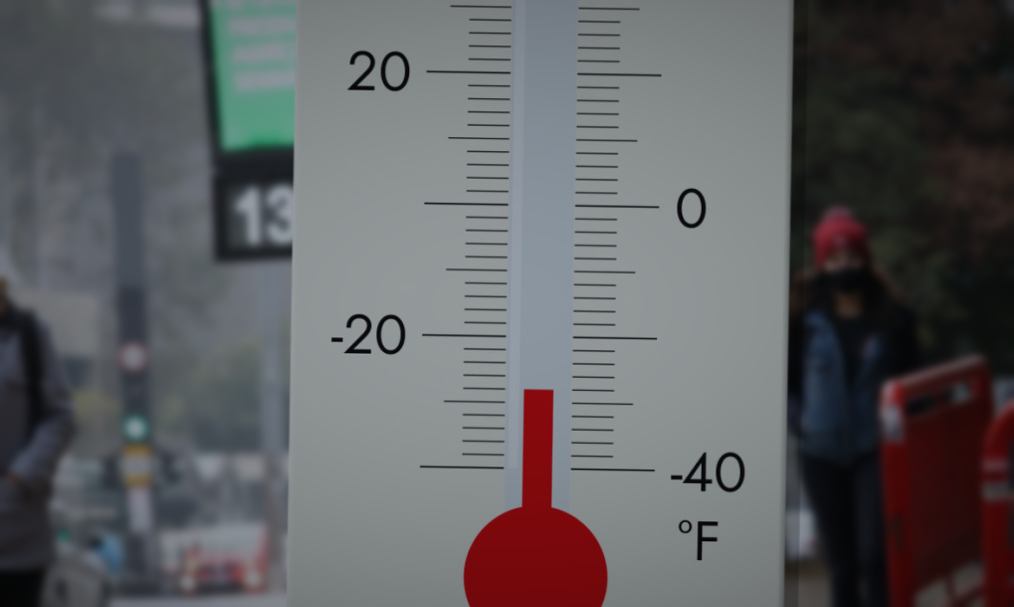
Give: -28 °F
